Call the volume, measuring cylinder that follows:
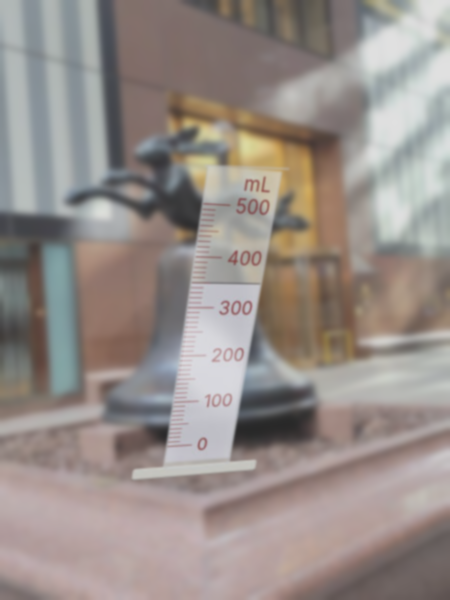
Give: 350 mL
